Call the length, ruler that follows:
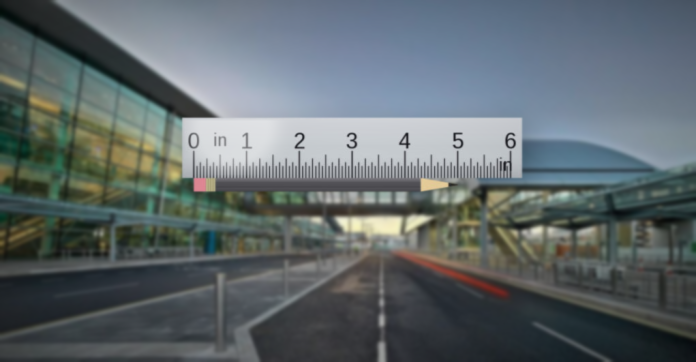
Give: 5 in
